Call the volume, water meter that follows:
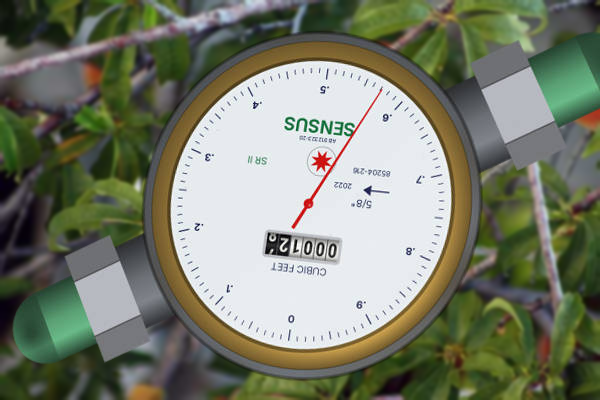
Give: 127.57 ft³
